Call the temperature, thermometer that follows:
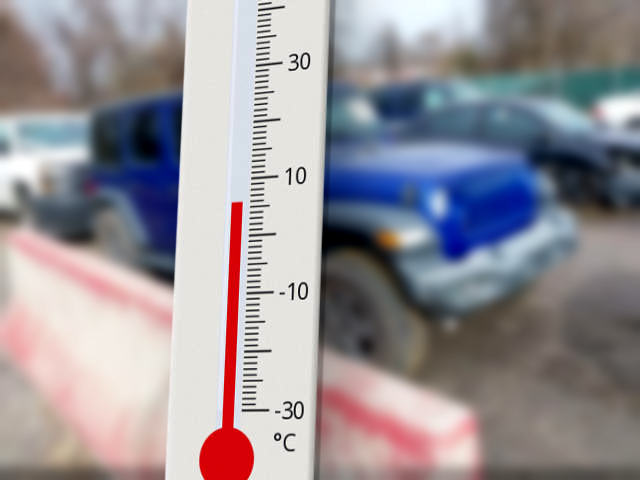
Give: 6 °C
